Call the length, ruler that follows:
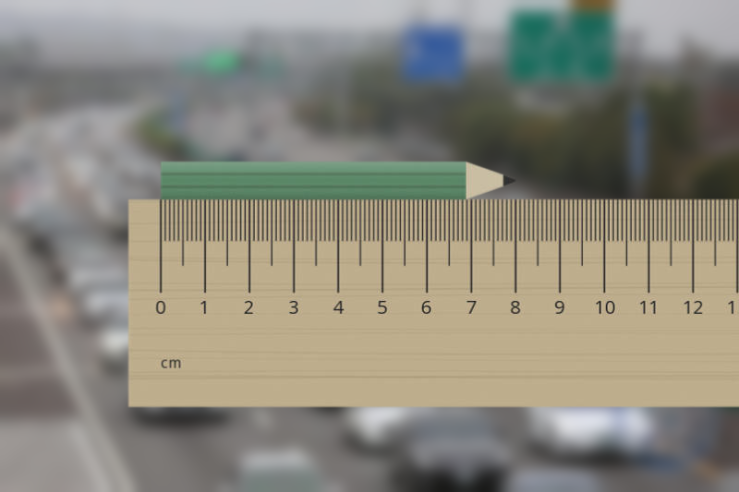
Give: 8 cm
